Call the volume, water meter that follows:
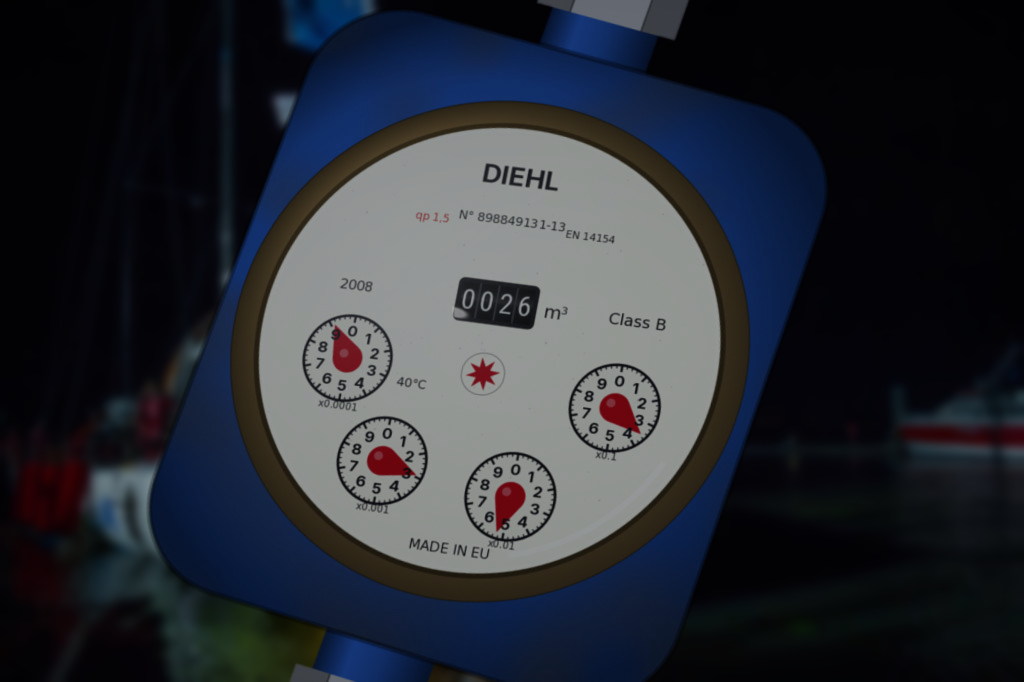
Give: 26.3529 m³
